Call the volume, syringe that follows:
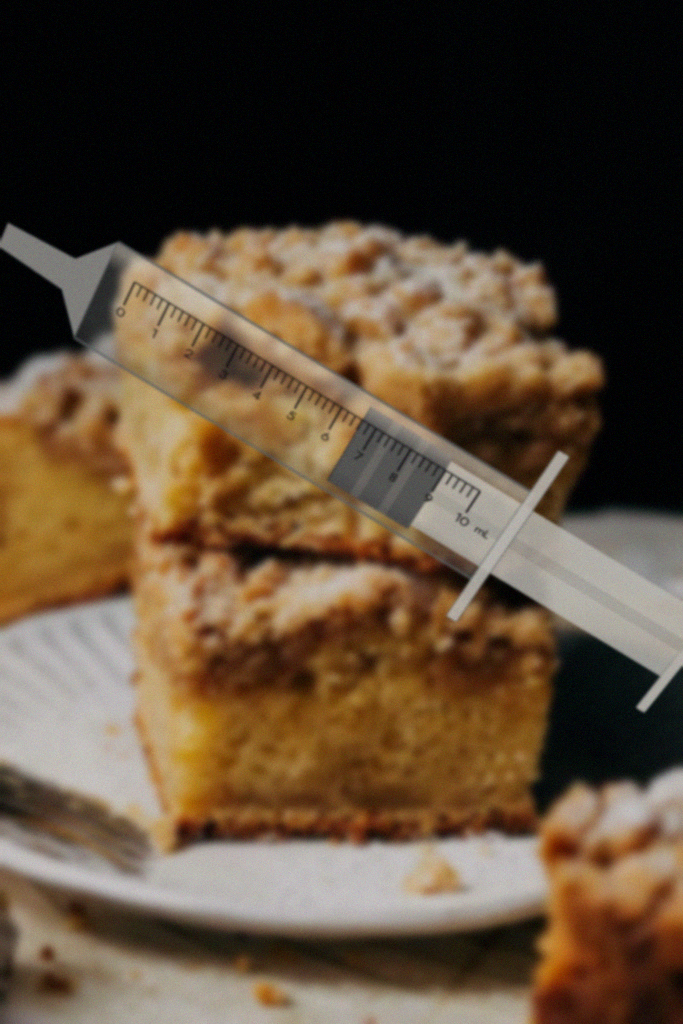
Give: 6.6 mL
